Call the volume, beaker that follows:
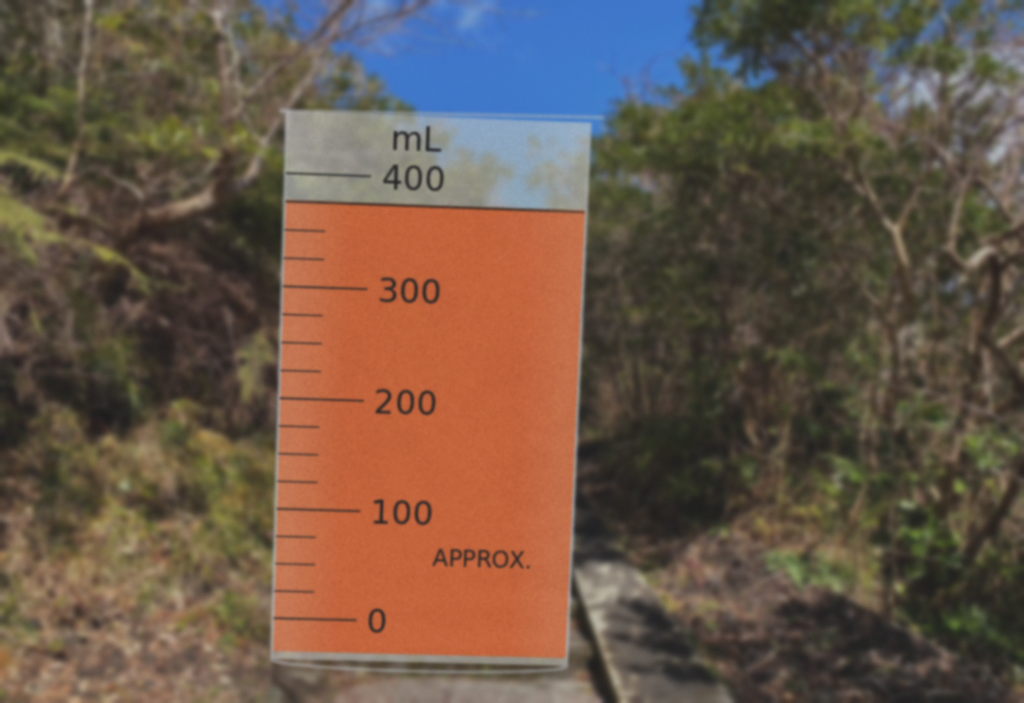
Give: 375 mL
